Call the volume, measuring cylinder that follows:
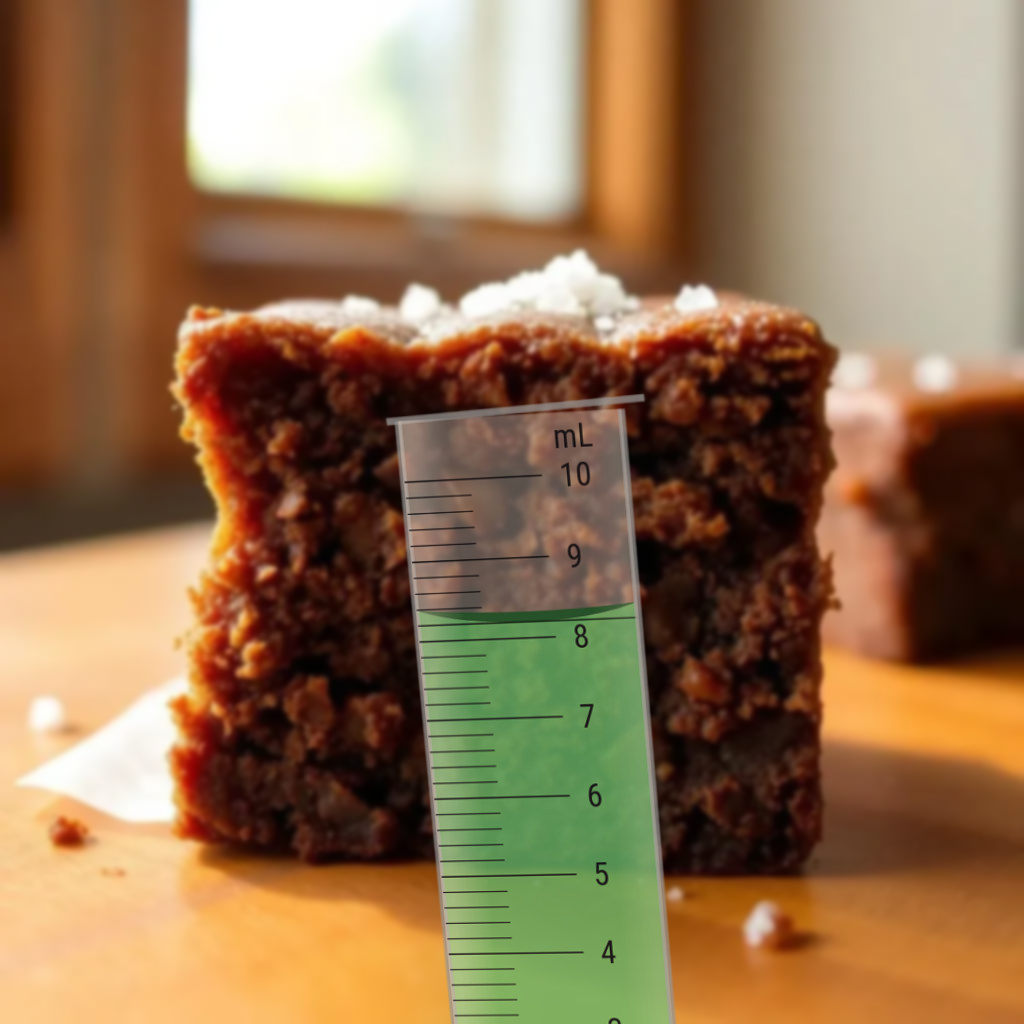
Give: 8.2 mL
